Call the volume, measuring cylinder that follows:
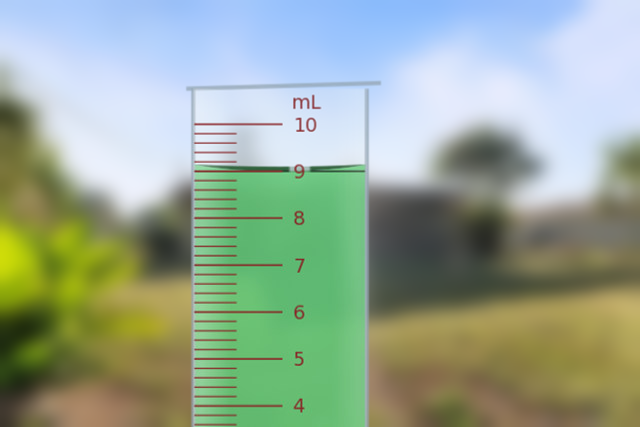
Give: 9 mL
